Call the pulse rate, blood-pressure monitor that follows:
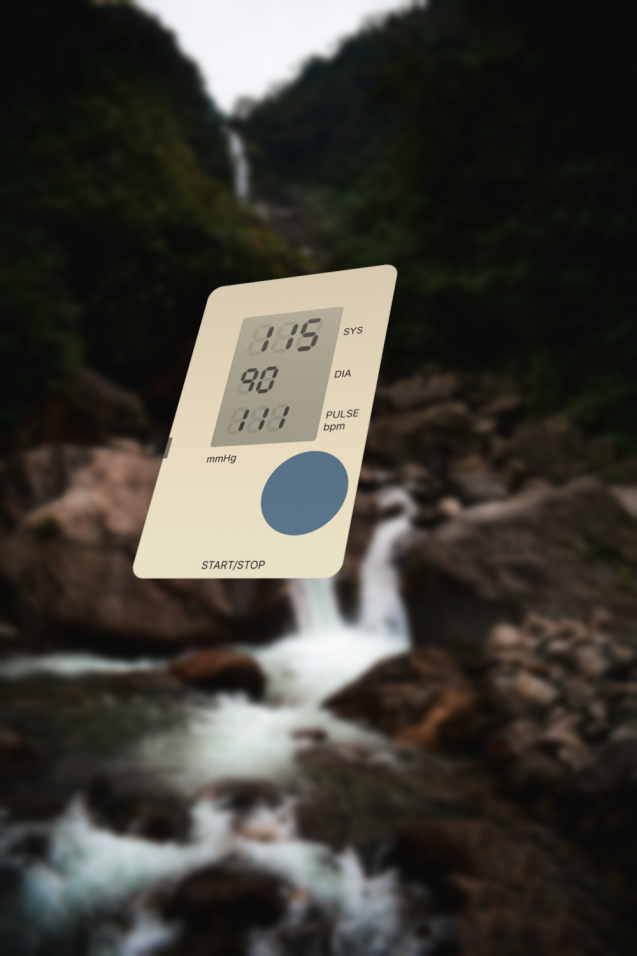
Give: 111 bpm
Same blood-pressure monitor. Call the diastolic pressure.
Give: 90 mmHg
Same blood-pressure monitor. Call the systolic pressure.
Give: 115 mmHg
